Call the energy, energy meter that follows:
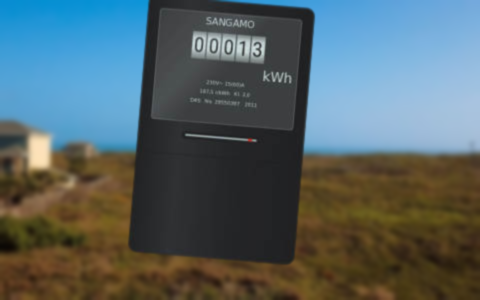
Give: 13 kWh
